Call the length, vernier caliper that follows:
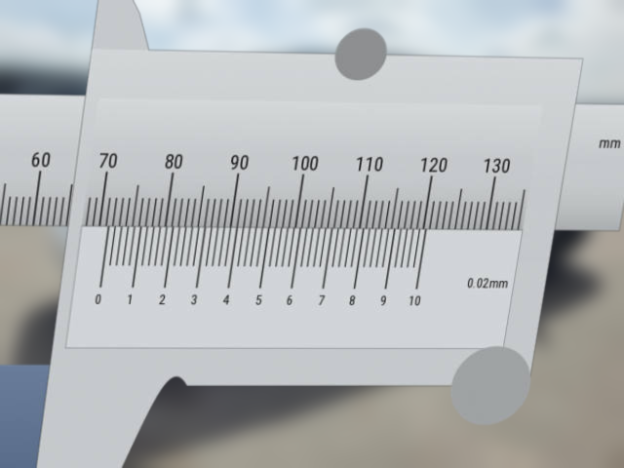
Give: 71.4 mm
